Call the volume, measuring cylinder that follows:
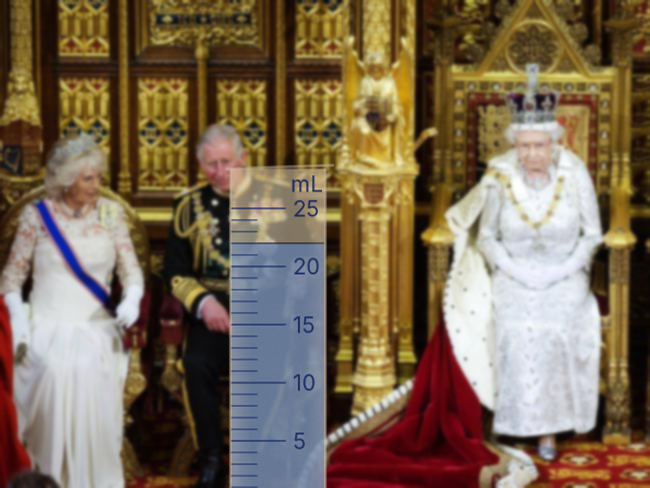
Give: 22 mL
